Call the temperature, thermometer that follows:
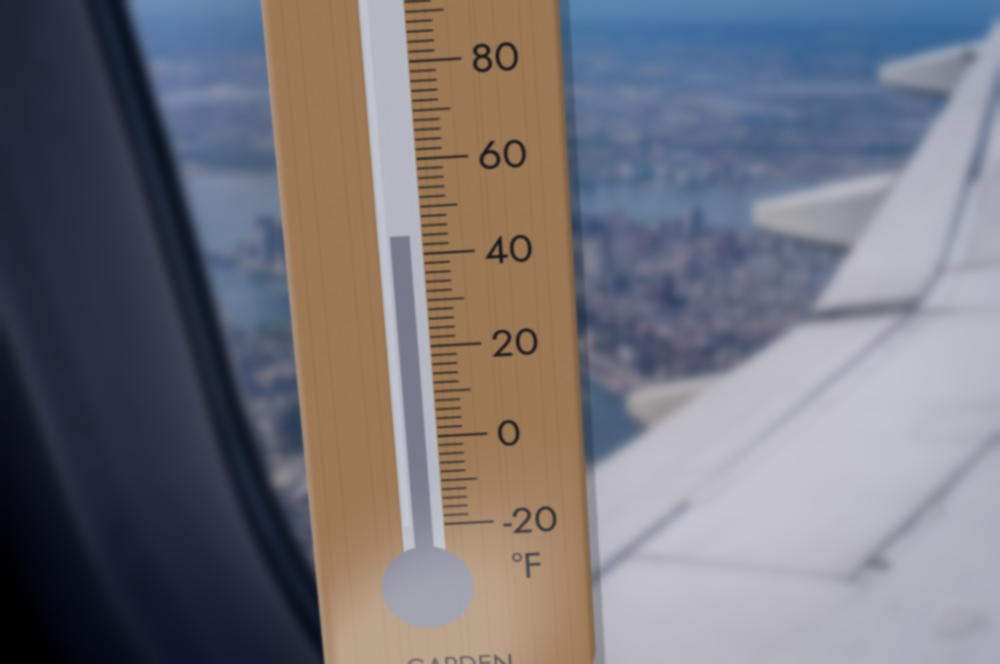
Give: 44 °F
